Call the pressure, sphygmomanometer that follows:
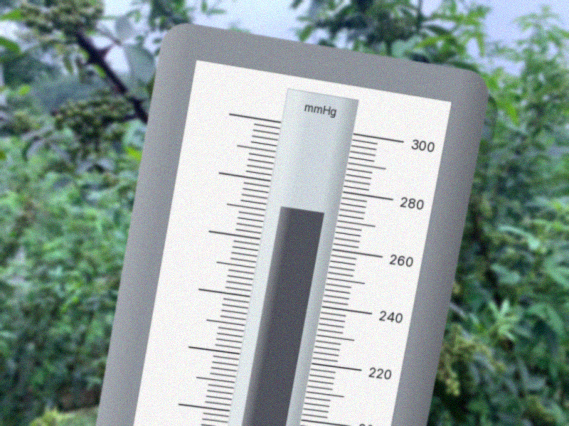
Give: 272 mmHg
